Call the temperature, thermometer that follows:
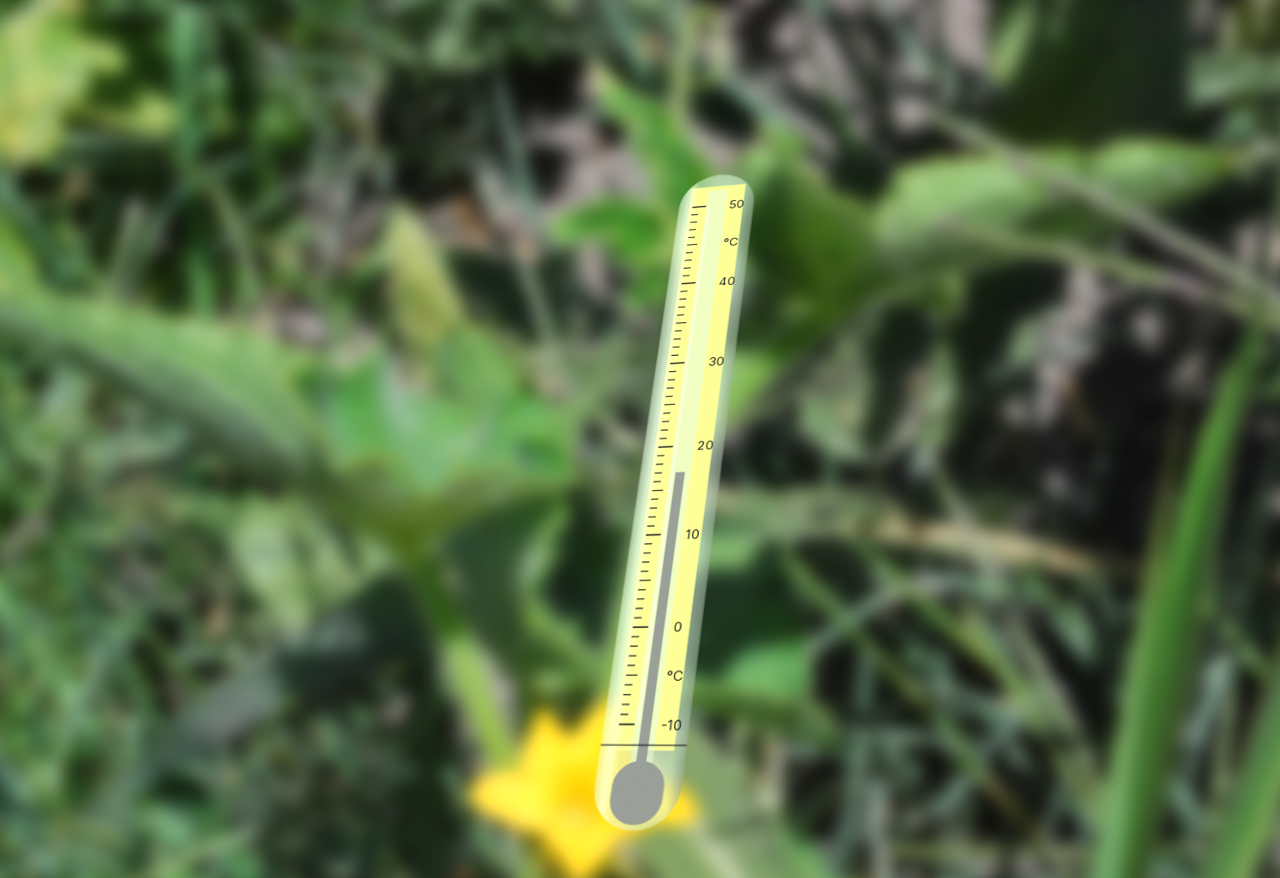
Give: 17 °C
